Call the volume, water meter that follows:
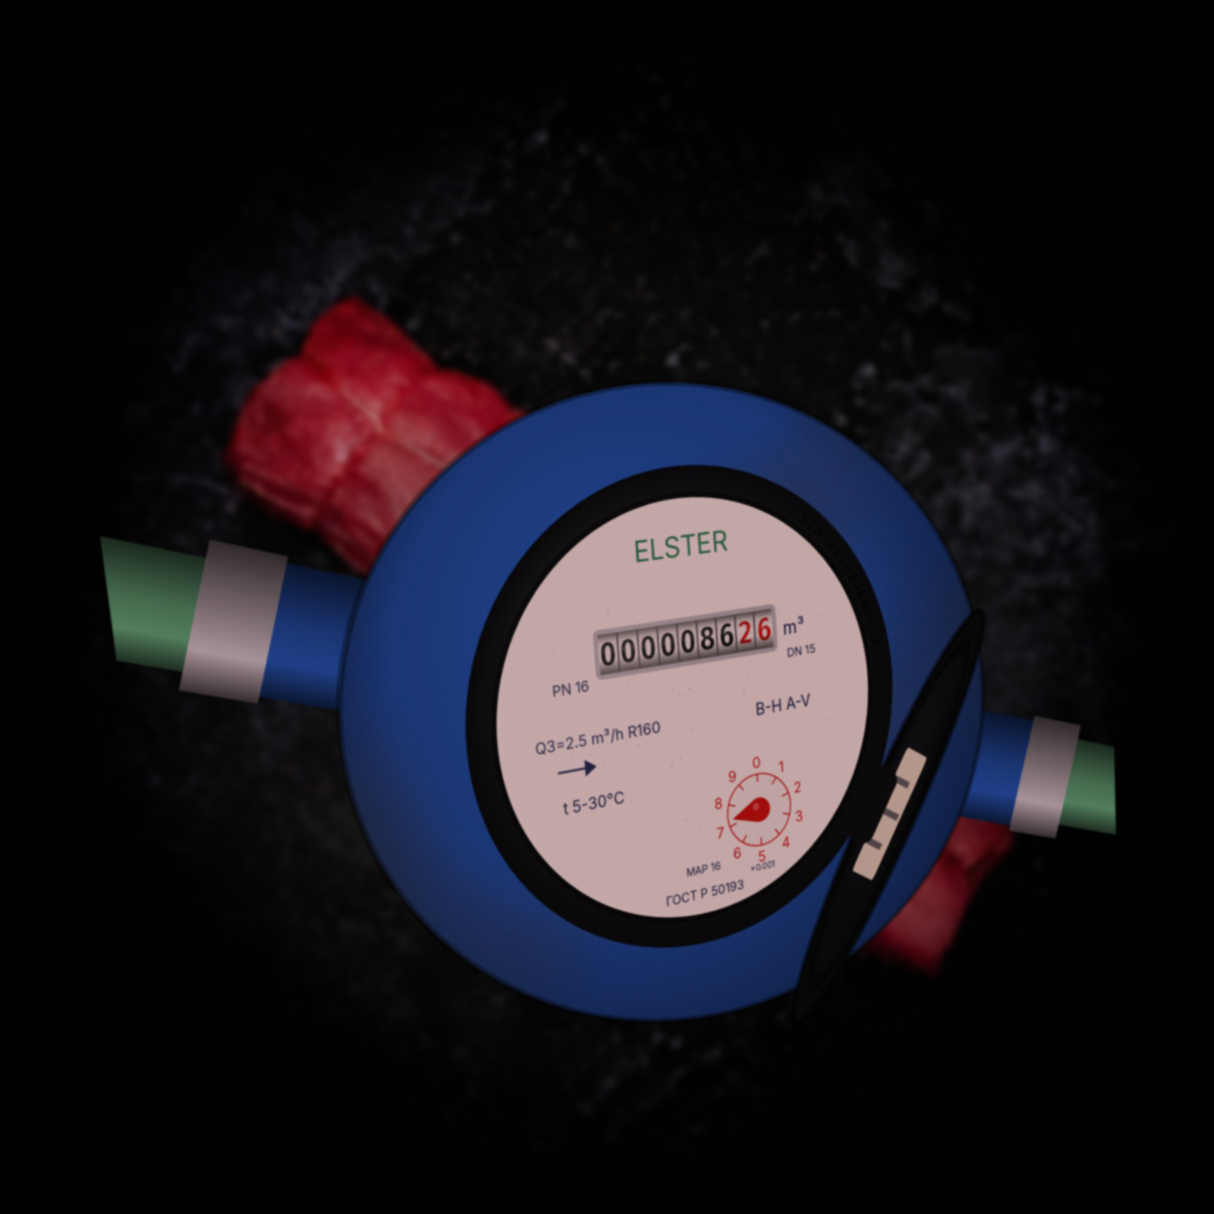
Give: 86.267 m³
